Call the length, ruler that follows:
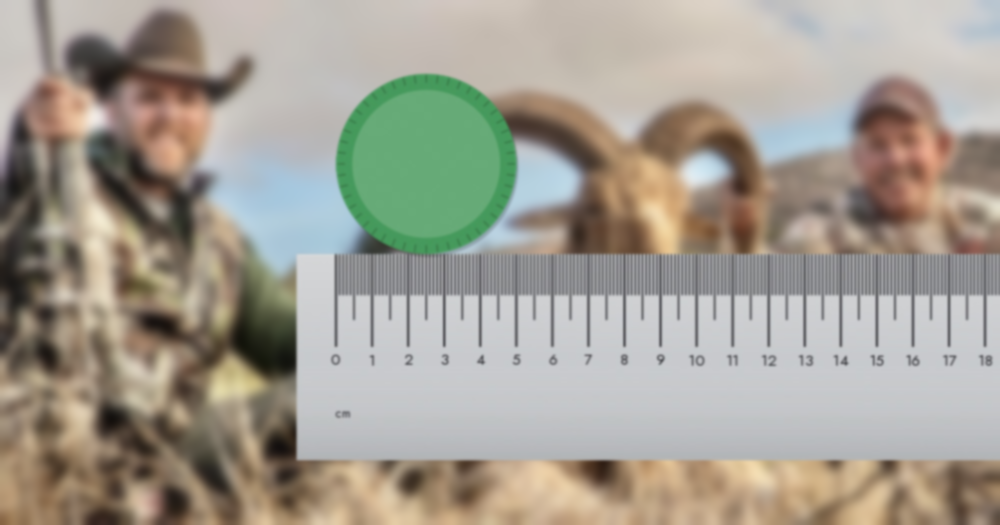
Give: 5 cm
